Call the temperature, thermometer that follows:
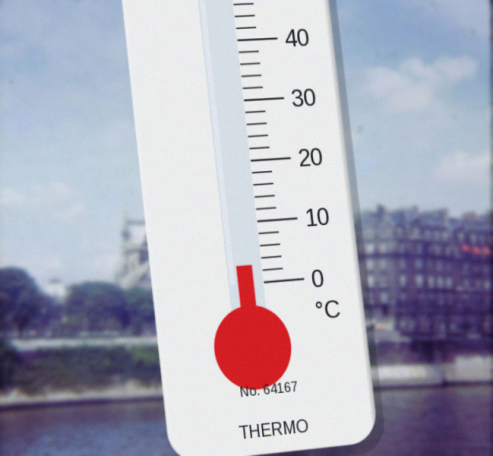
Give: 3 °C
